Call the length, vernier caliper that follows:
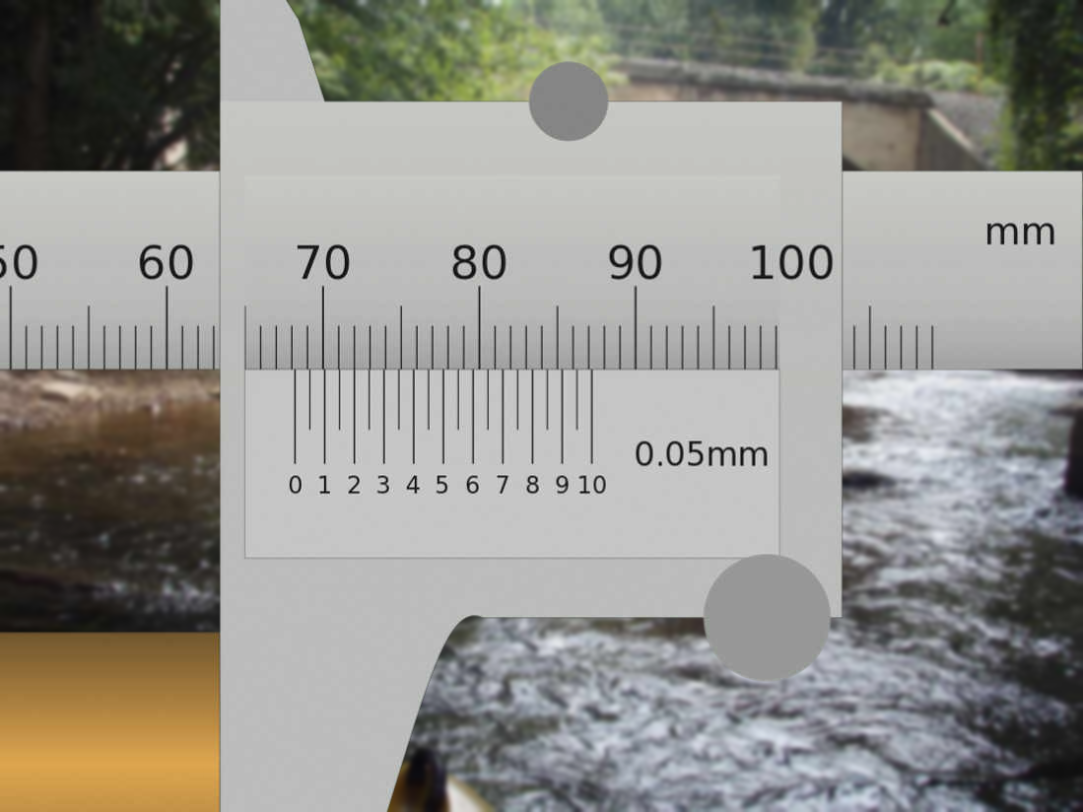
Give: 68.2 mm
